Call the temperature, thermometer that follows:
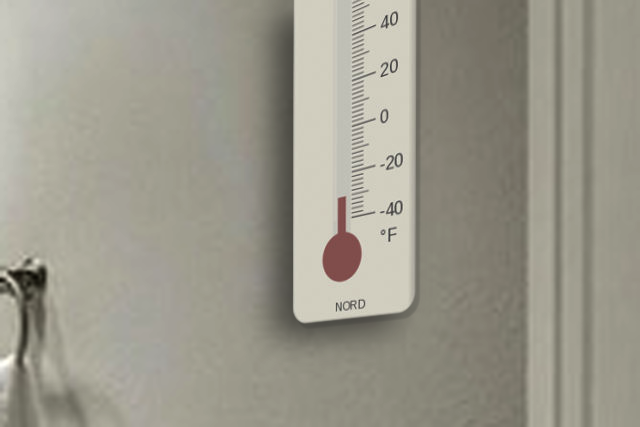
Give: -30 °F
